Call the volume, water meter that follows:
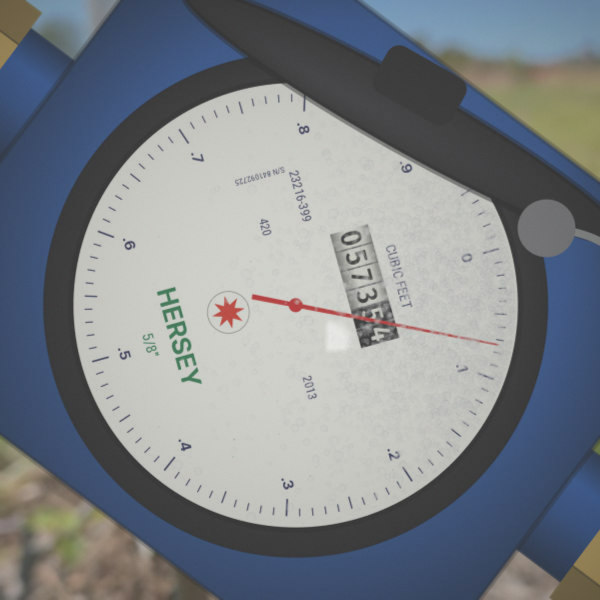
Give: 57354.07 ft³
